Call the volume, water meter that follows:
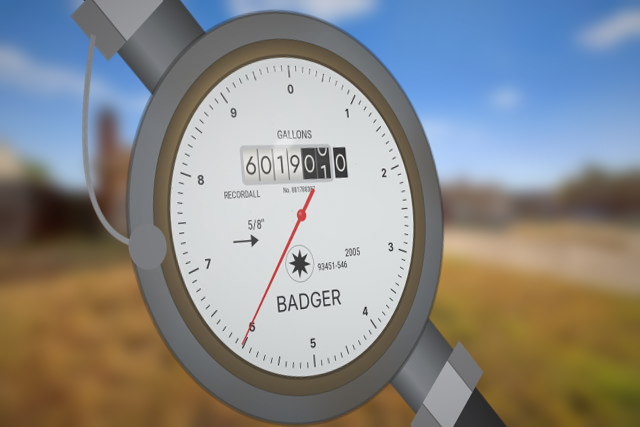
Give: 6019006.0 gal
